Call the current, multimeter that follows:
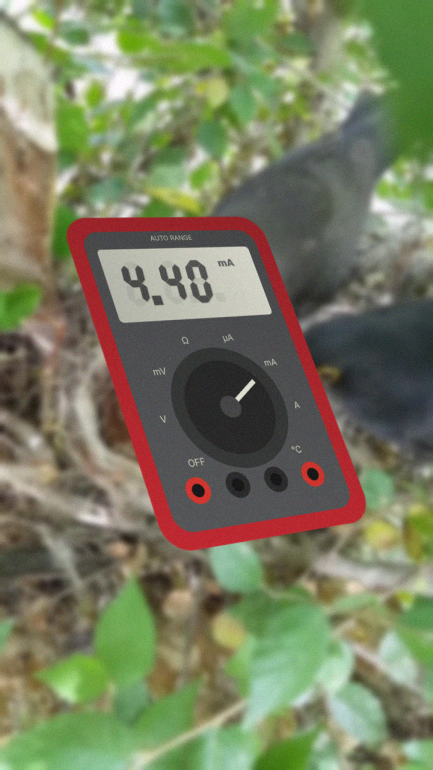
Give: 4.40 mA
